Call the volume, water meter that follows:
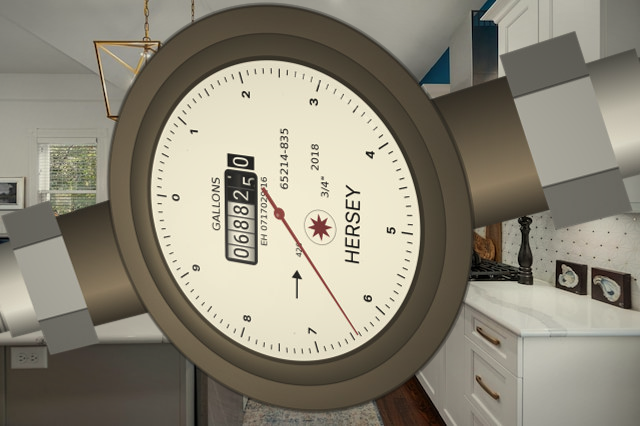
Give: 688246.4 gal
